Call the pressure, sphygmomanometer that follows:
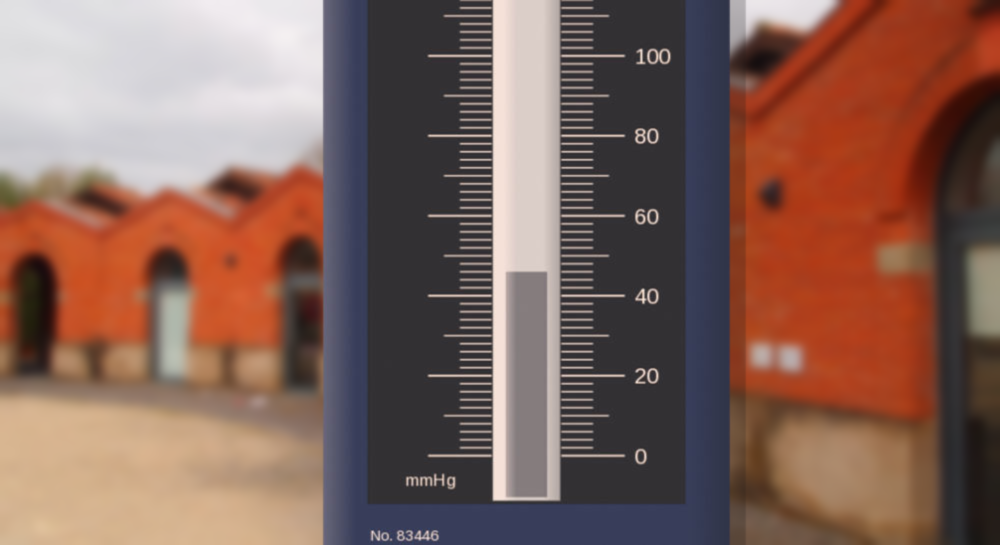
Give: 46 mmHg
